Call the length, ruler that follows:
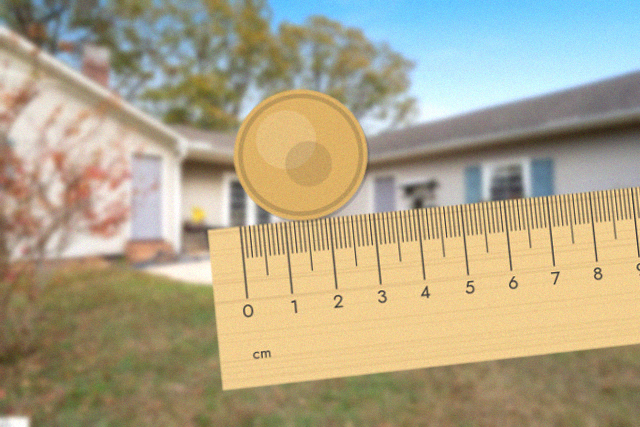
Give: 3 cm
